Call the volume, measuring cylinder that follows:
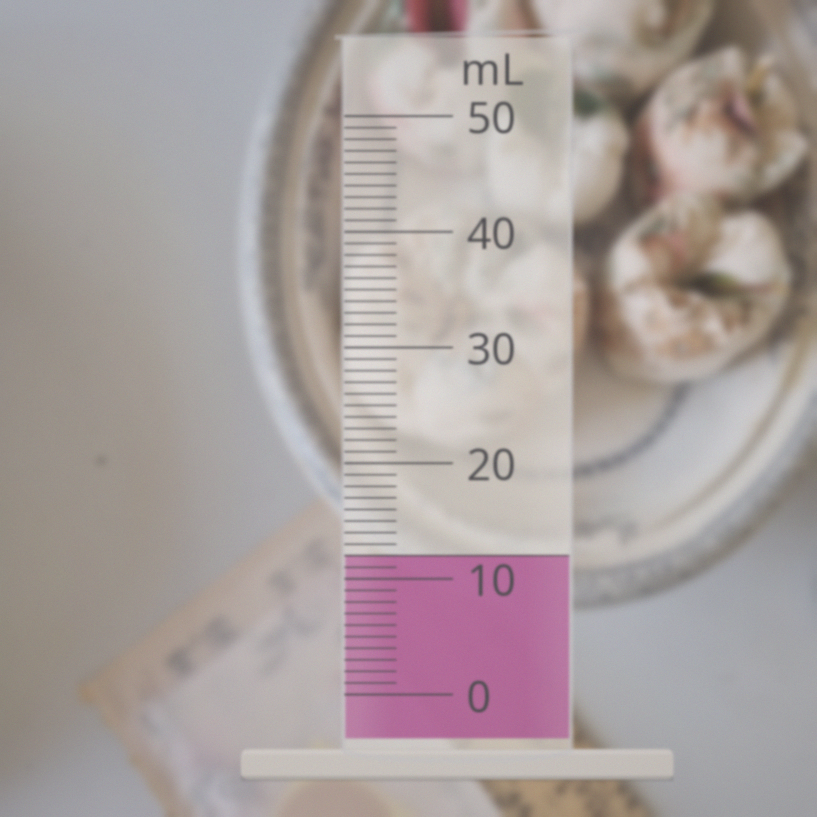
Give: 12 mL
